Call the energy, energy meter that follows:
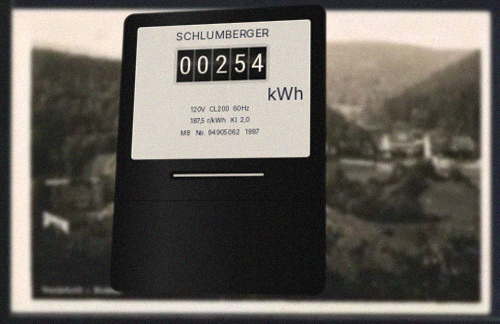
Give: 254 kWh
